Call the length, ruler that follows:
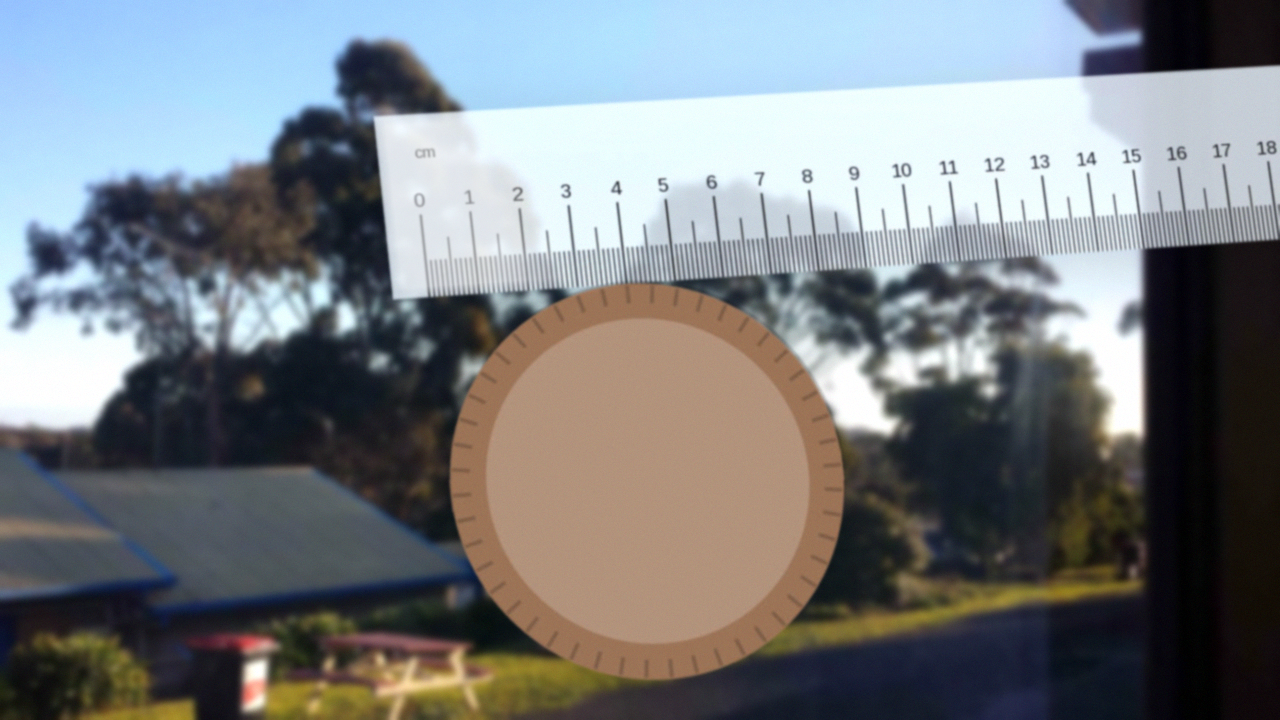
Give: 8 cm
